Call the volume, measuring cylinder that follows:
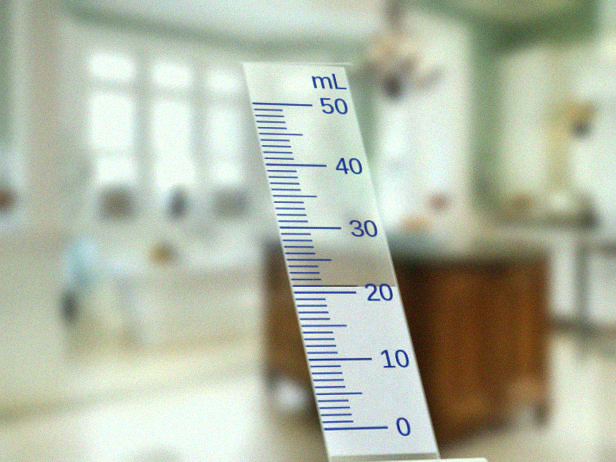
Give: 21 mL
